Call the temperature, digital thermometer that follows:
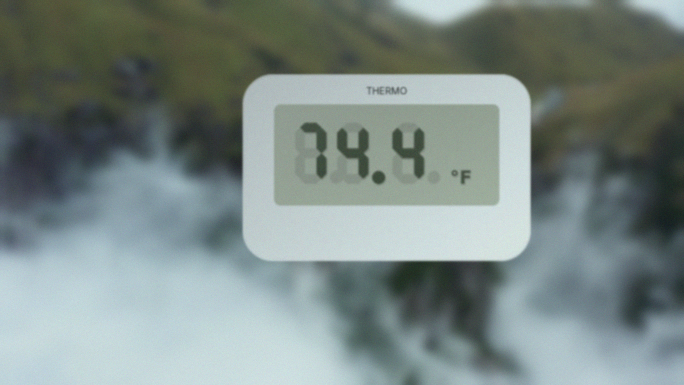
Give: 74.4 °F
